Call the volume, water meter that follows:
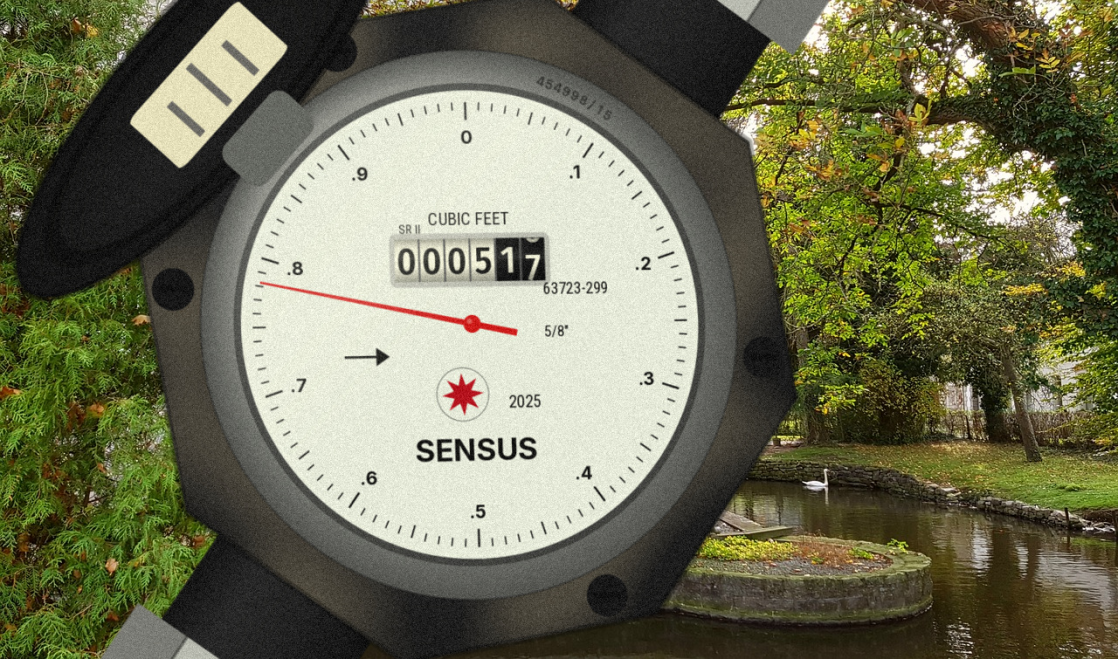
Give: 516.78 ft³
